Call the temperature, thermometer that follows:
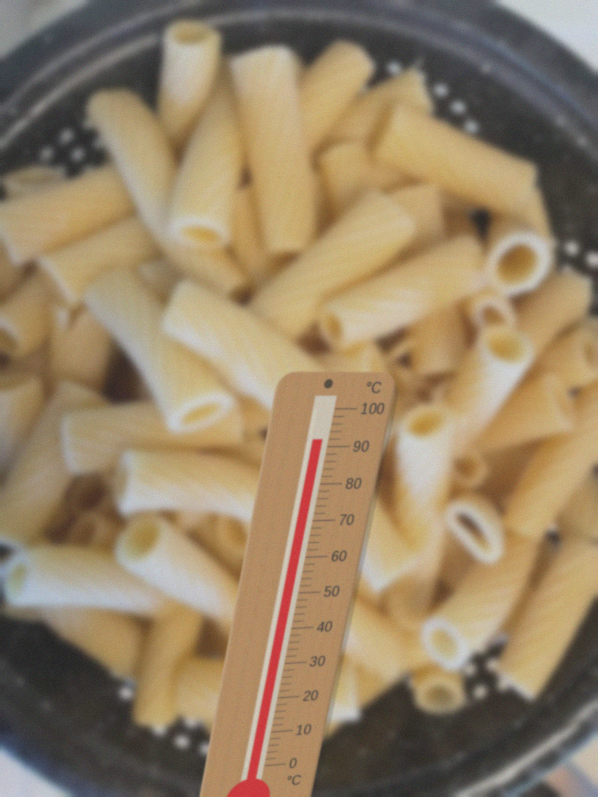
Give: 92 °C
